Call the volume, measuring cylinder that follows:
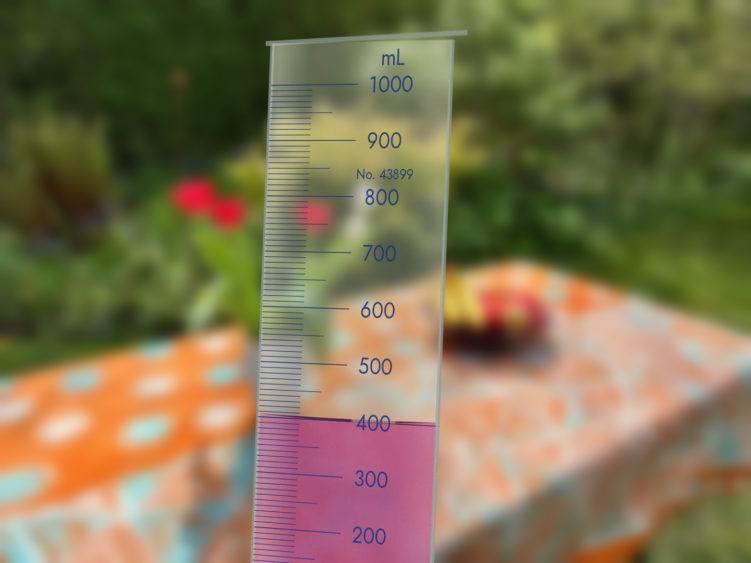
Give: 400 mL
